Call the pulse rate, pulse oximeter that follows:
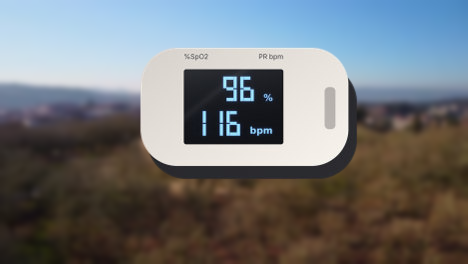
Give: 116 bpm
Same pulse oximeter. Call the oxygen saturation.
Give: 96 %
